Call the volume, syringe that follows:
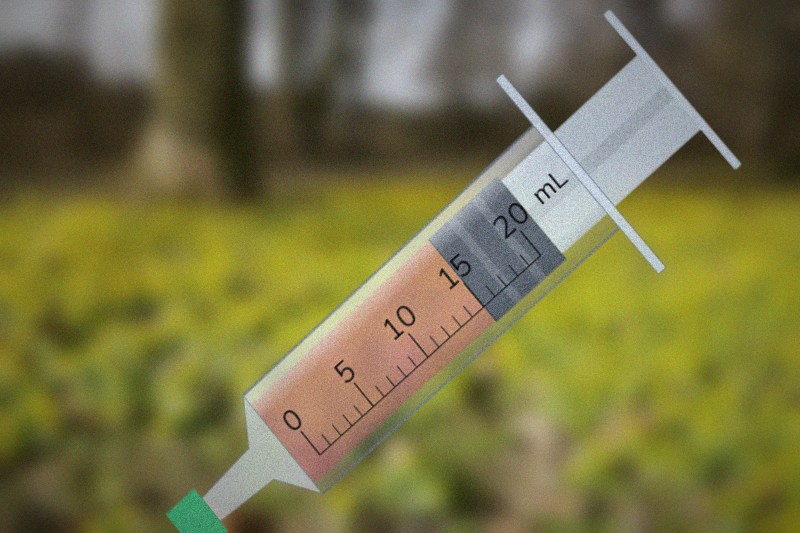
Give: 15 mL
